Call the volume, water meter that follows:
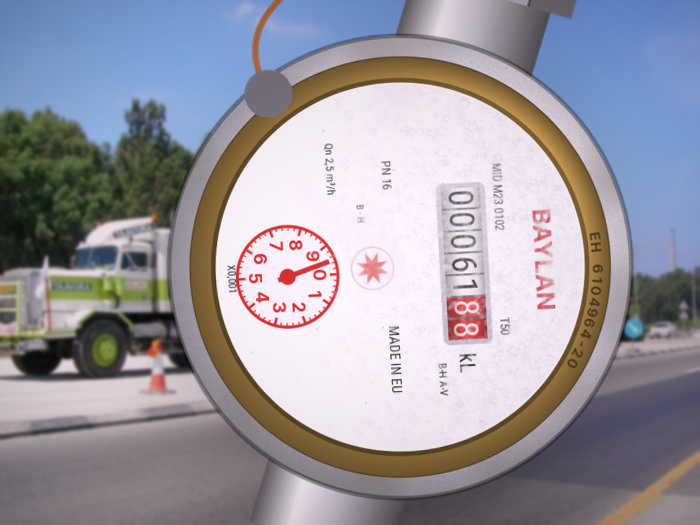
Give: 61.879 kL
